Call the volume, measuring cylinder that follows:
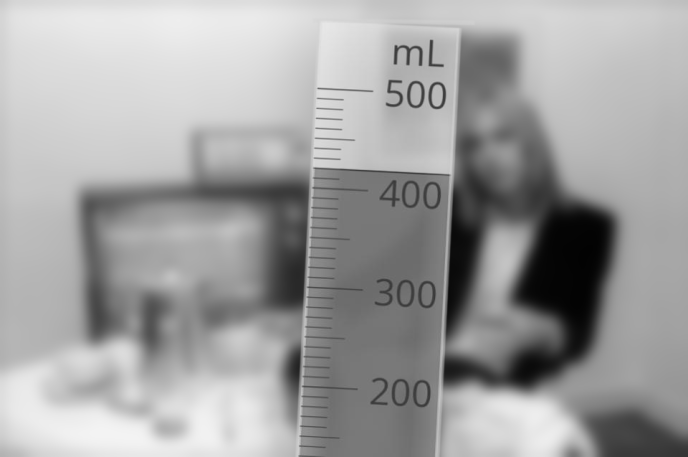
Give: 420 mL
